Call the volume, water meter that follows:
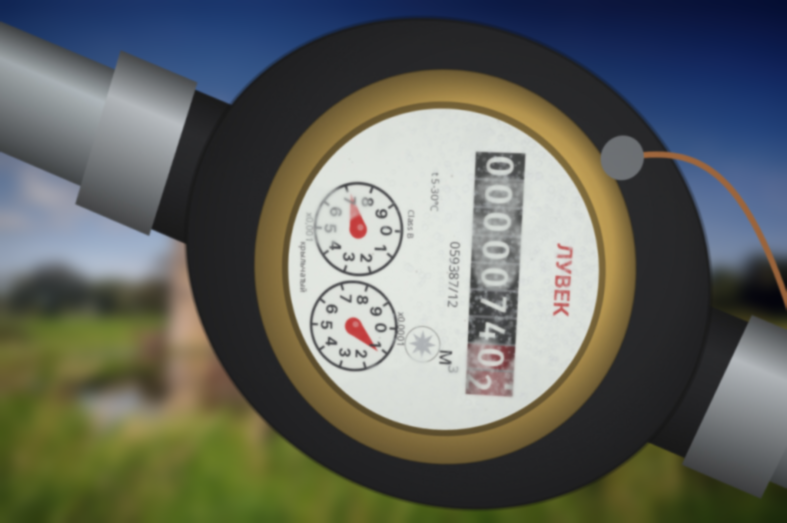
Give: 74.0171 m³
